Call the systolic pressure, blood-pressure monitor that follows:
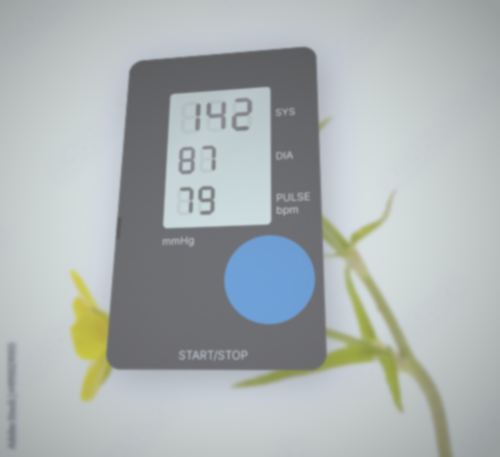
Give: 142 mmHg
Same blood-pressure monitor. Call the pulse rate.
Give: 79 bpm
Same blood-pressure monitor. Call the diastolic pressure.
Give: 87 mmHg
